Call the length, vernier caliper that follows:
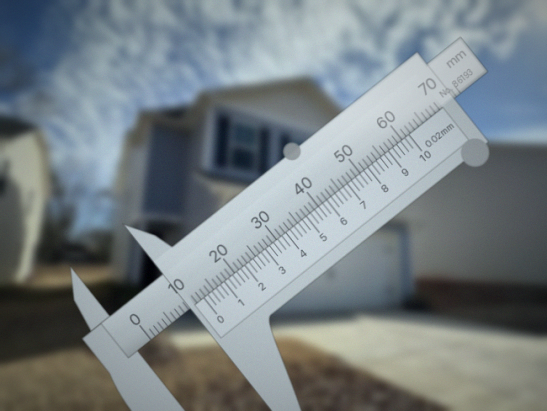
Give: 12.6 mm
